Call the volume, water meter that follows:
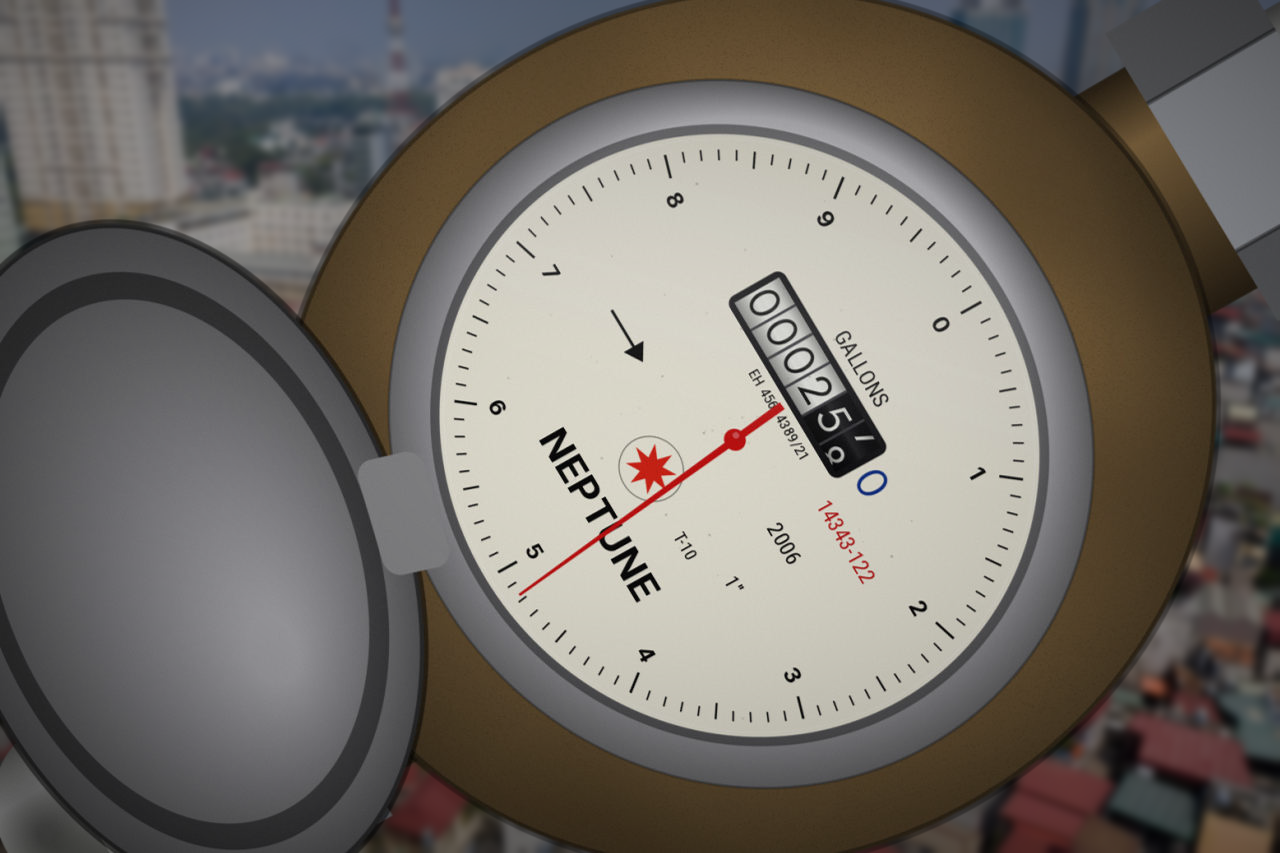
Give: 2574.8 gal
